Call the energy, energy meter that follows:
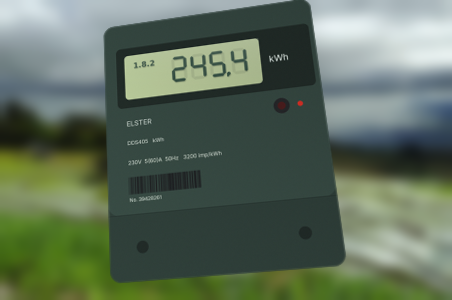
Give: 245.4 kWh
